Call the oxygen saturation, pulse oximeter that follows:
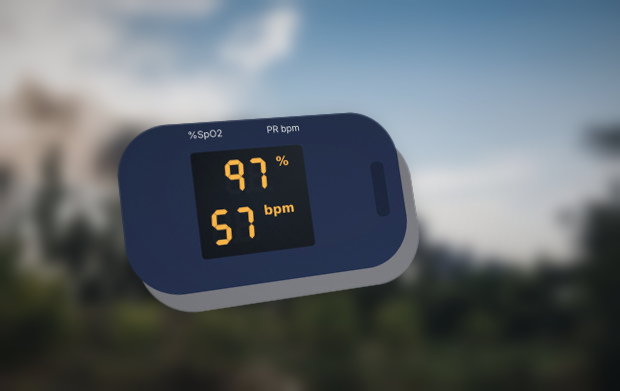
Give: 97 %
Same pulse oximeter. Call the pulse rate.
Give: 57 bpm
